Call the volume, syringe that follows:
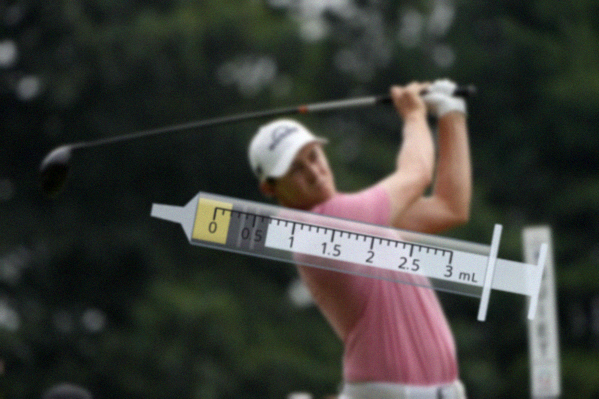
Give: 0.2 mL
